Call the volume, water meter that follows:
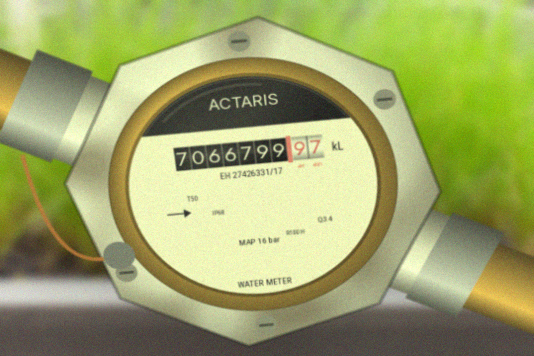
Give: 7066799.97 kL
